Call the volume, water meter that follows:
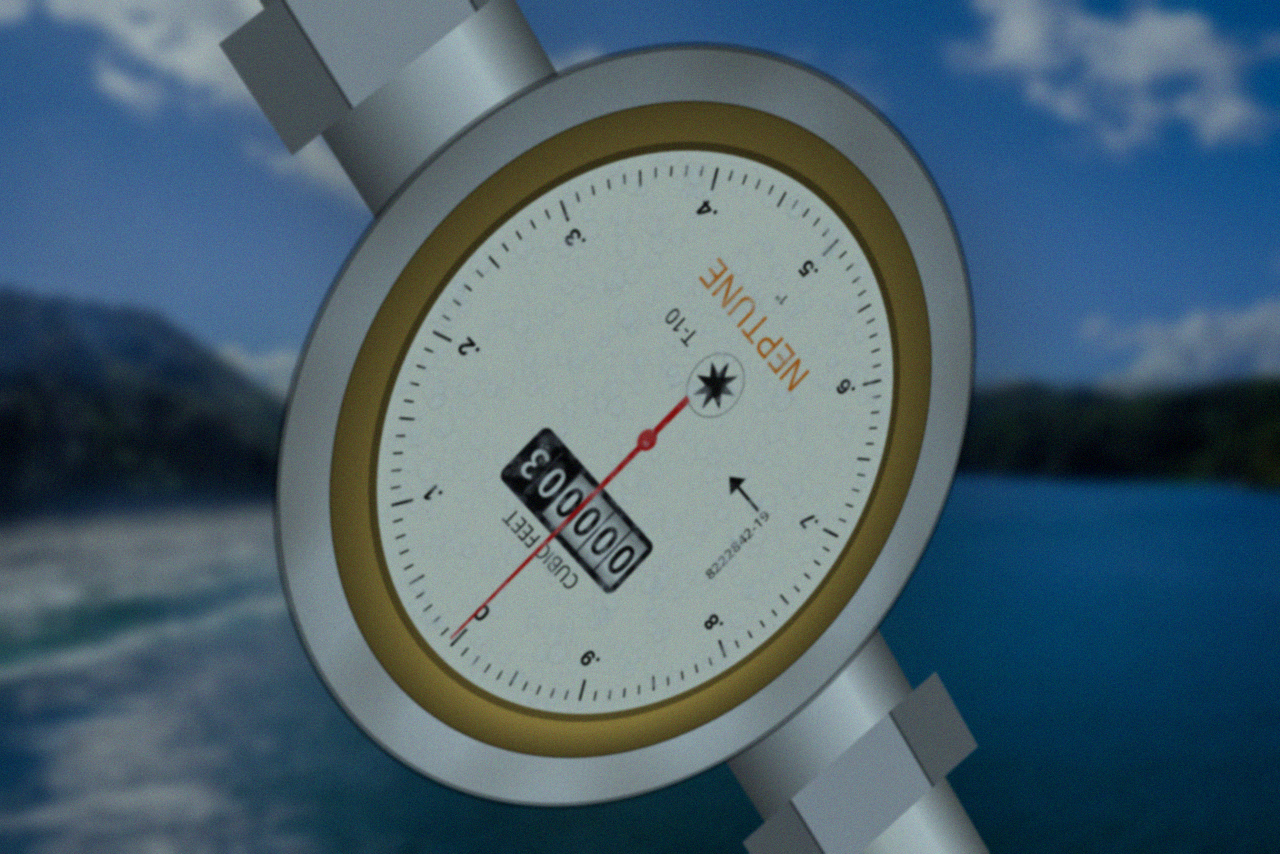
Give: 3.00 ft³
